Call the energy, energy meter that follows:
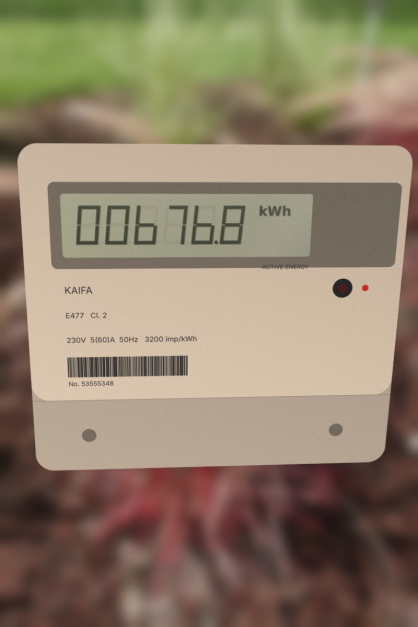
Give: 676.8 kWh
